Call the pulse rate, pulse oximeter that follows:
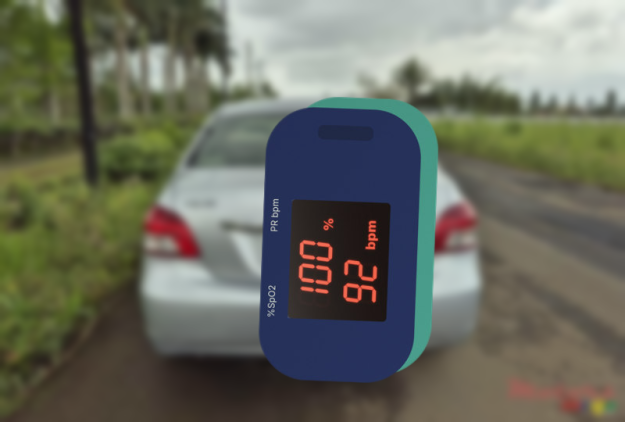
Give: 92 bpm
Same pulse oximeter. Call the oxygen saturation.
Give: 100 %
